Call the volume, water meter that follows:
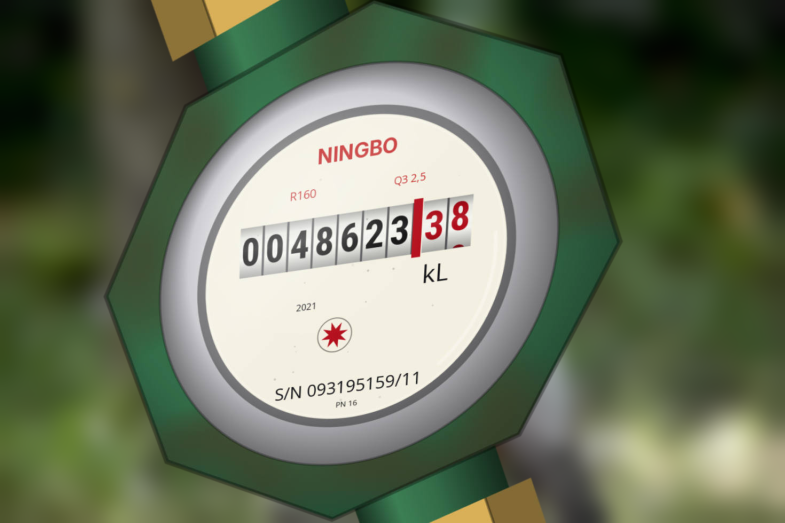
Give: 48623.38 kL
